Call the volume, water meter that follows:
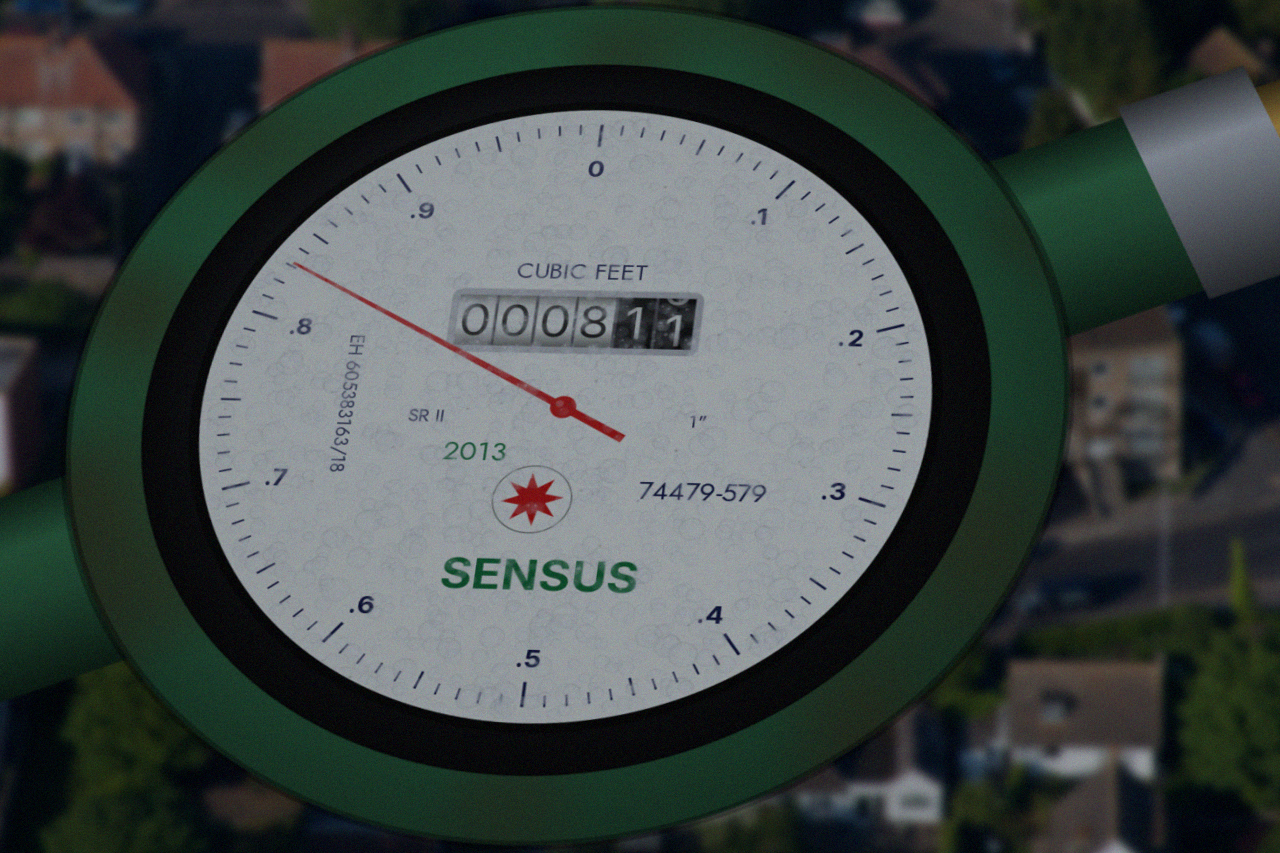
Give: 810.83 ft³
